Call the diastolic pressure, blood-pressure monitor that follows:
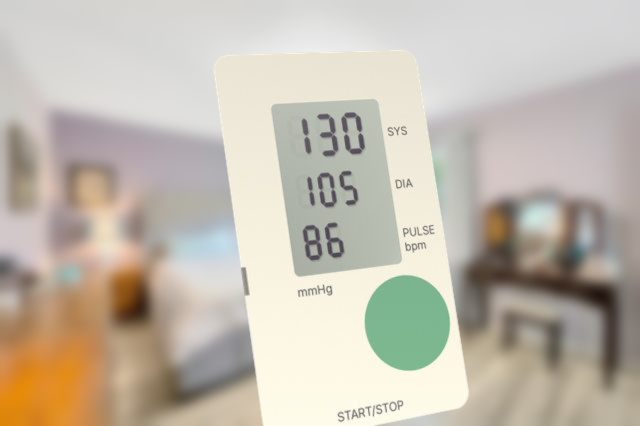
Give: 105 mmHg
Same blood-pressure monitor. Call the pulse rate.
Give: 86 bpm
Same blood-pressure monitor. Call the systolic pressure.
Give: 130 mmHg
